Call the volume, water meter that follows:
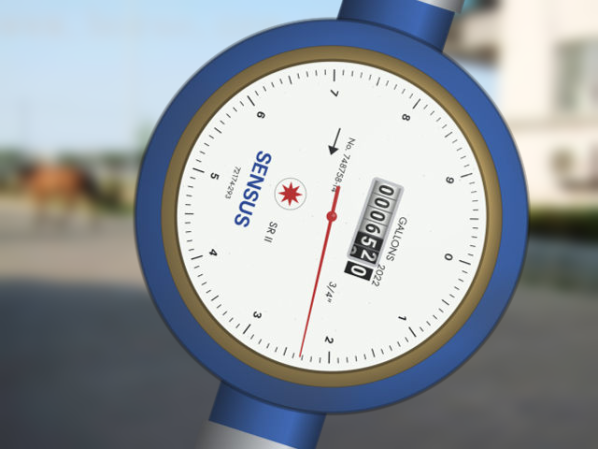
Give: 6522.3 gal
